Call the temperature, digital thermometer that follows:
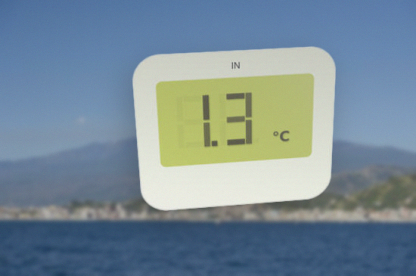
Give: 1.3 °C
